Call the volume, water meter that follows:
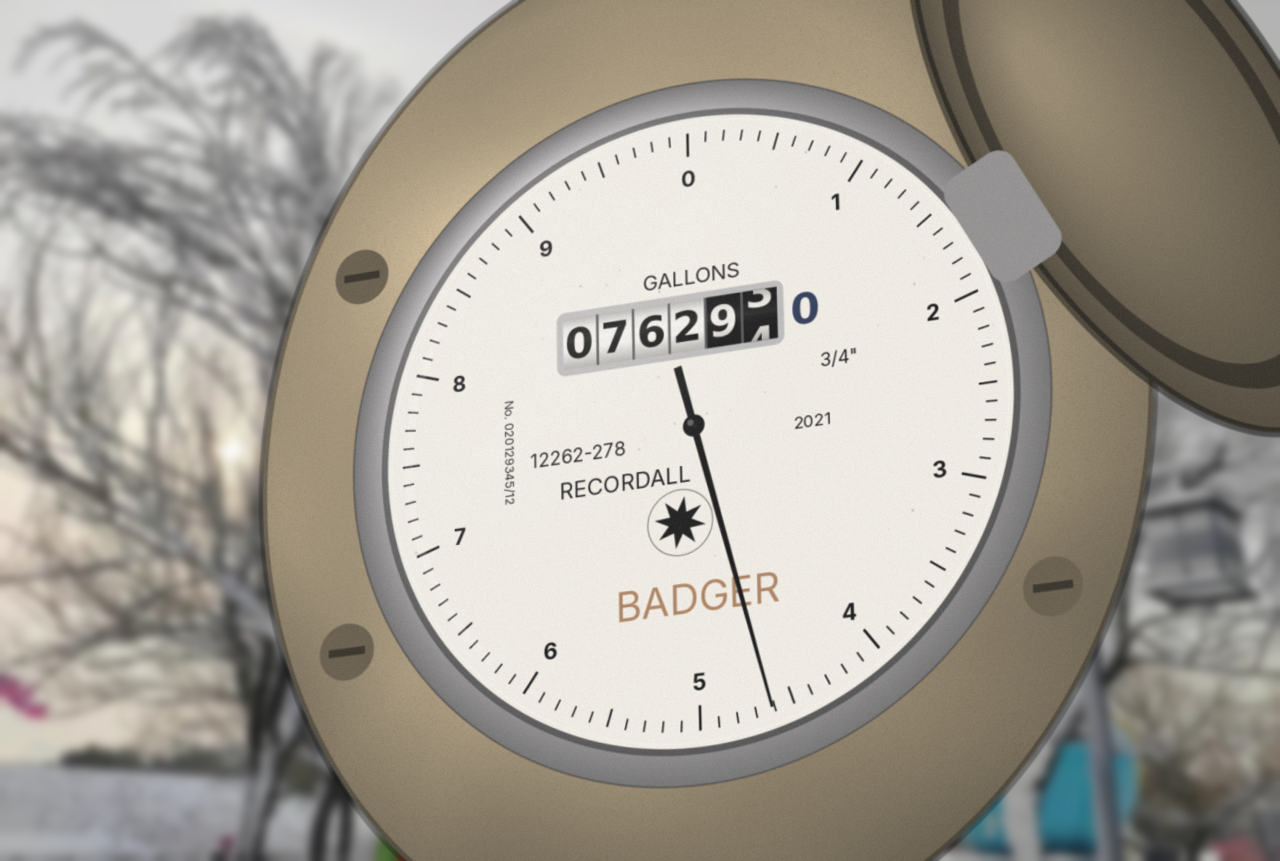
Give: 762934.6 gal
